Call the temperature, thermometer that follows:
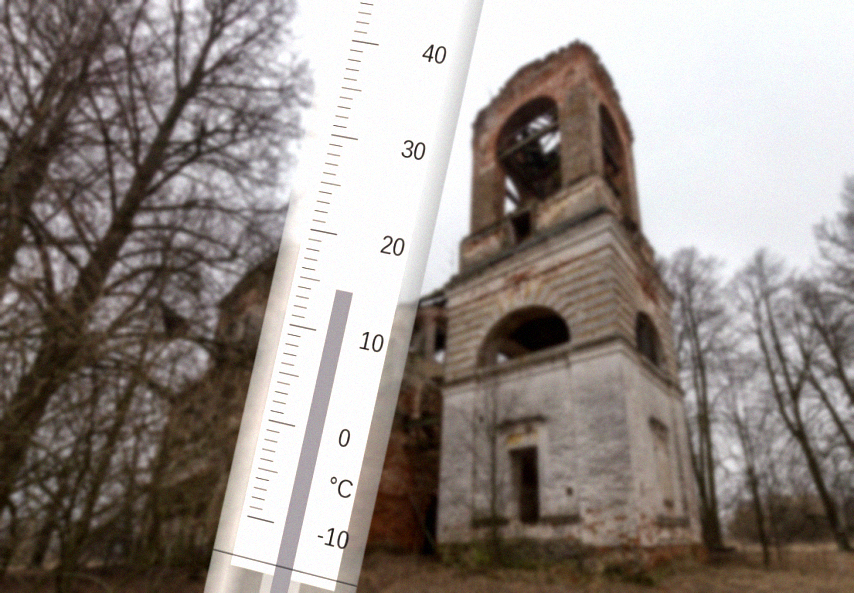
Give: 14.5 °C
